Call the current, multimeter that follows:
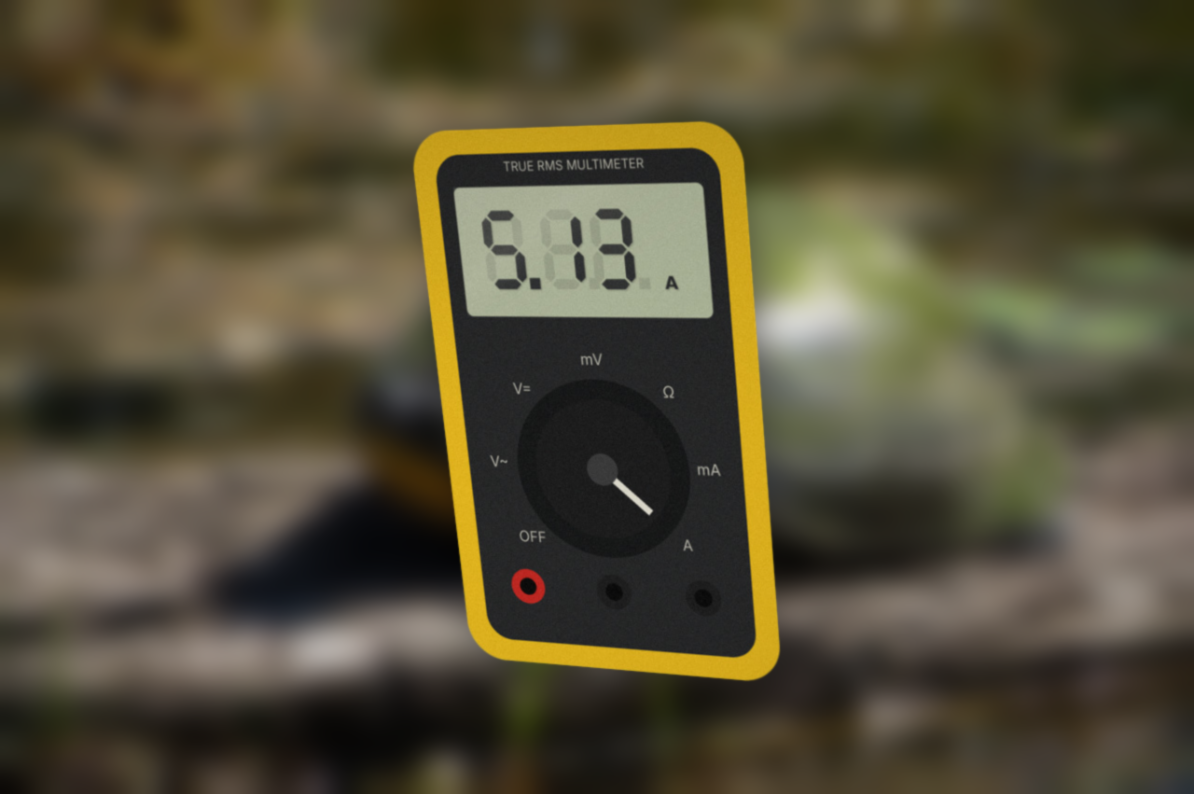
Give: 5.13 A
